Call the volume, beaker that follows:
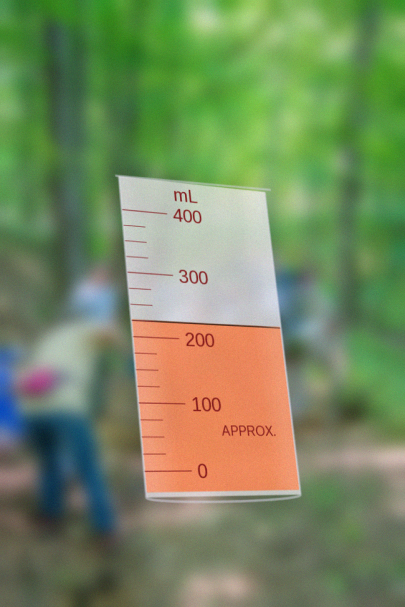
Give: 225 mL
